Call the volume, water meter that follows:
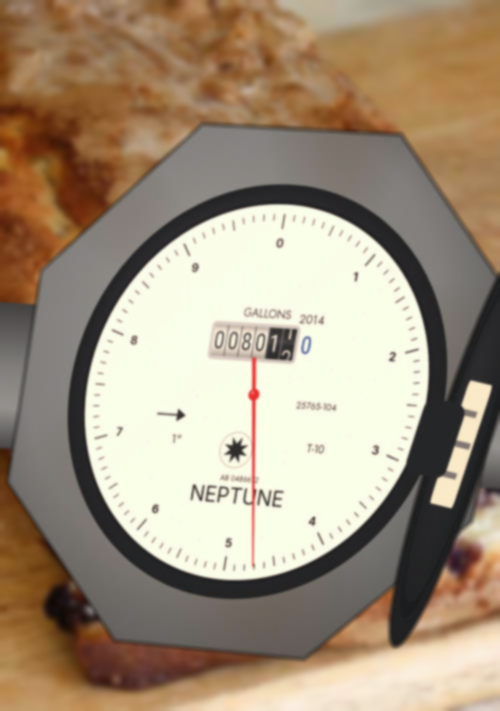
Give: 80114.7 gal
